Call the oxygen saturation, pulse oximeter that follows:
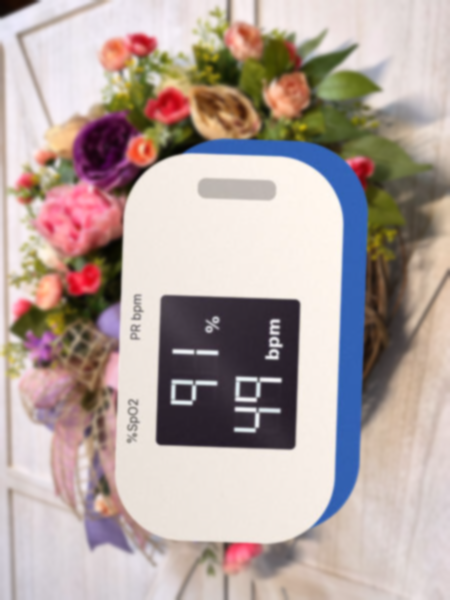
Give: 91 %
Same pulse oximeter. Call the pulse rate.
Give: 49 bpm
